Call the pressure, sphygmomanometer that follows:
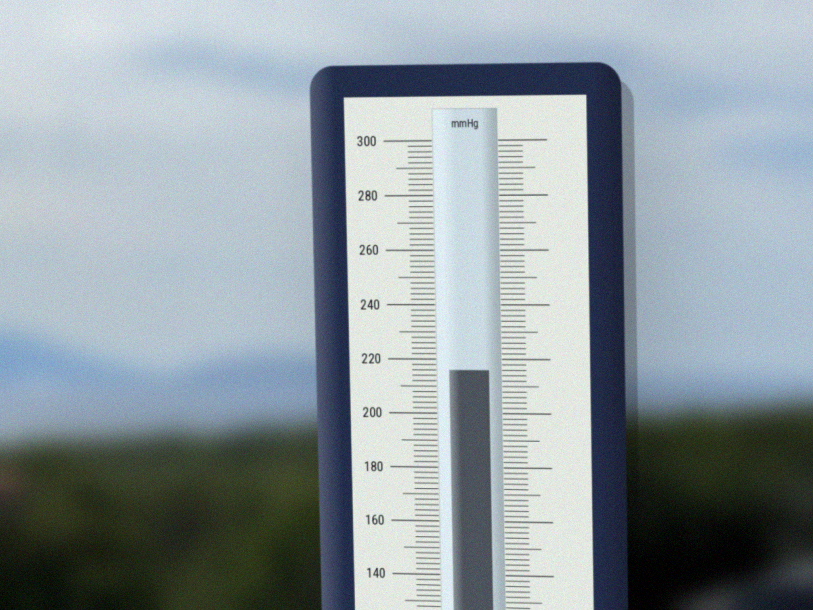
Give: 216 mmHg
